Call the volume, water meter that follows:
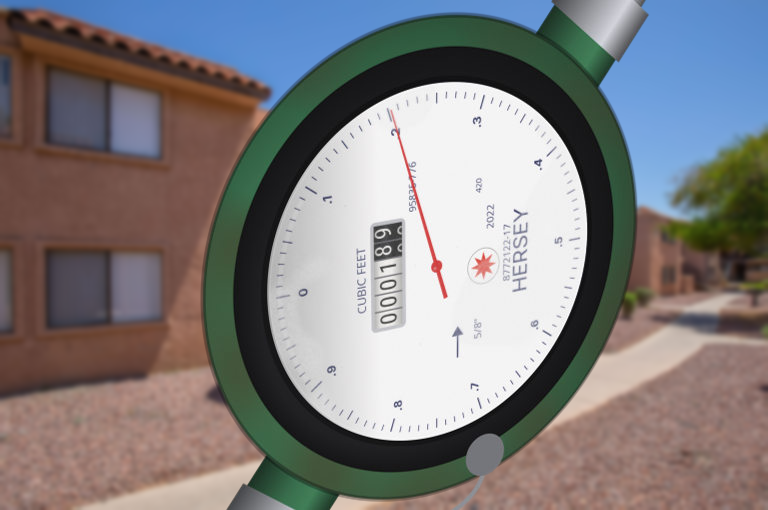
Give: 189.20 ft³
